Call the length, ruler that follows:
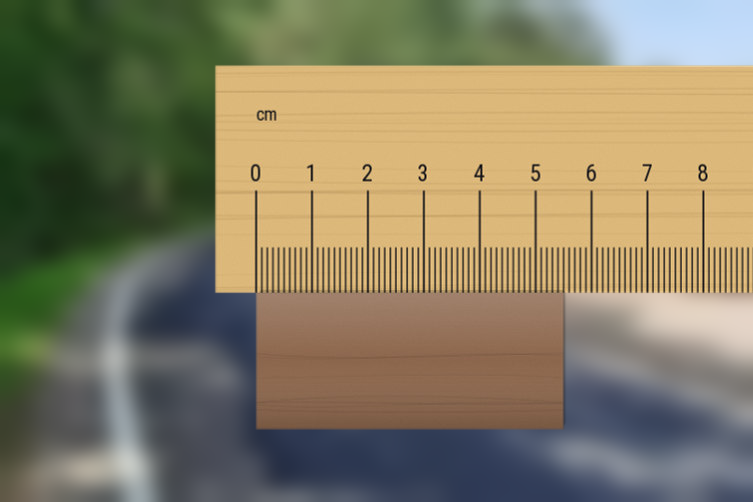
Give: 5.5 cm
